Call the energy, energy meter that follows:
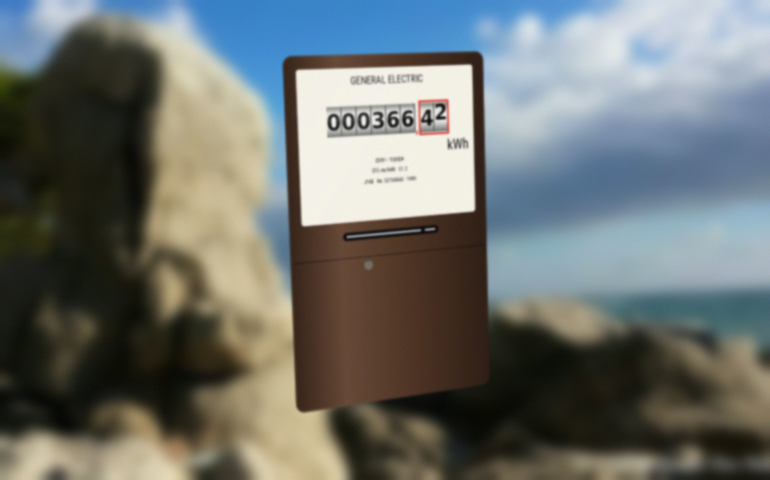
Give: 366.42 kWh
